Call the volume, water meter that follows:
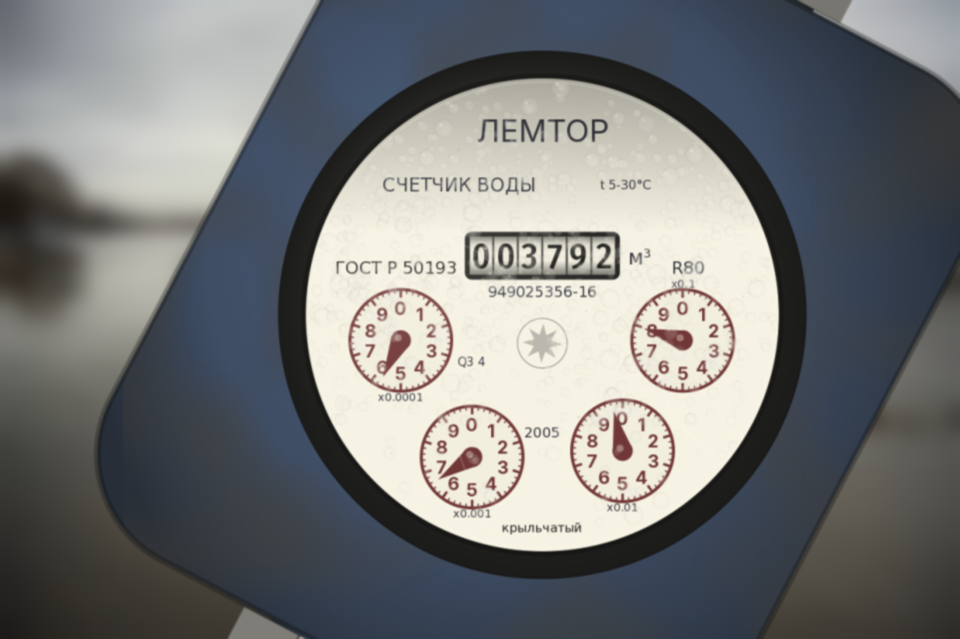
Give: 3792.7965 m³
